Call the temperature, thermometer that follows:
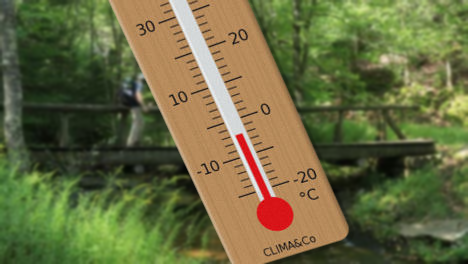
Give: -4 °C
